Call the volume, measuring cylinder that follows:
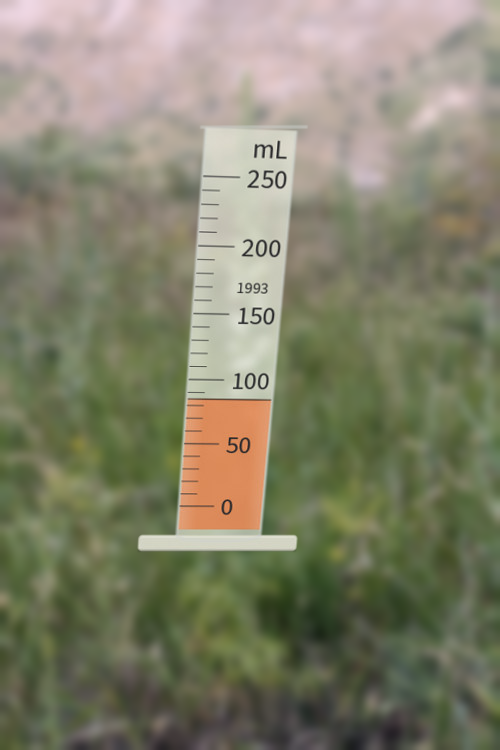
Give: 85 mL
